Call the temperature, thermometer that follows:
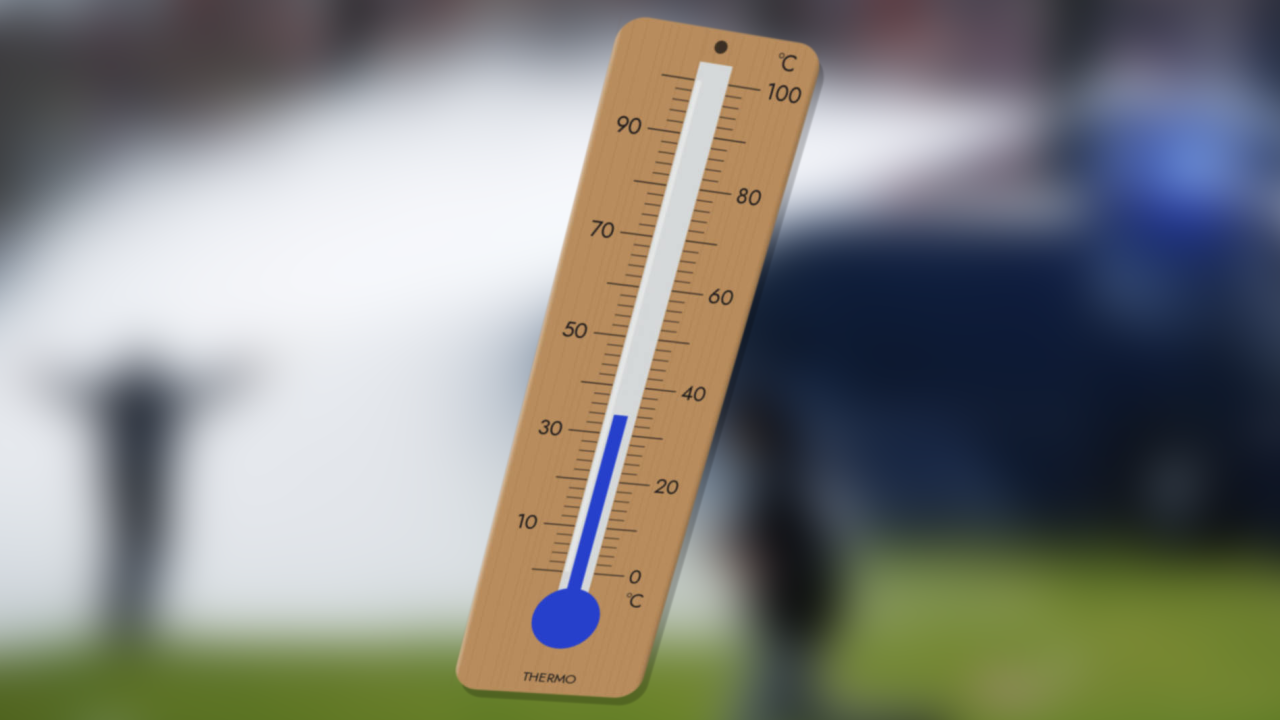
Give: 34 °C
